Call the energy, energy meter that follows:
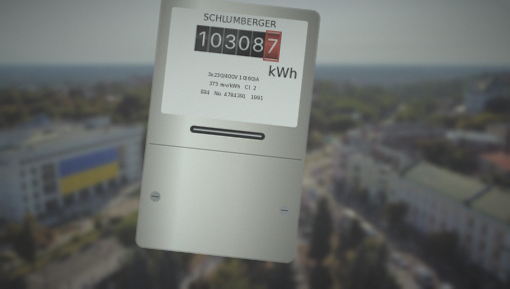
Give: 10308.7 kWh
